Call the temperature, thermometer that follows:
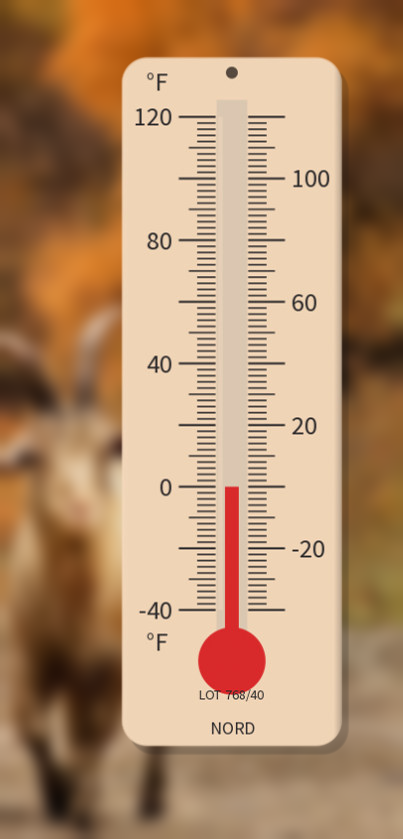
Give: 0 °F
